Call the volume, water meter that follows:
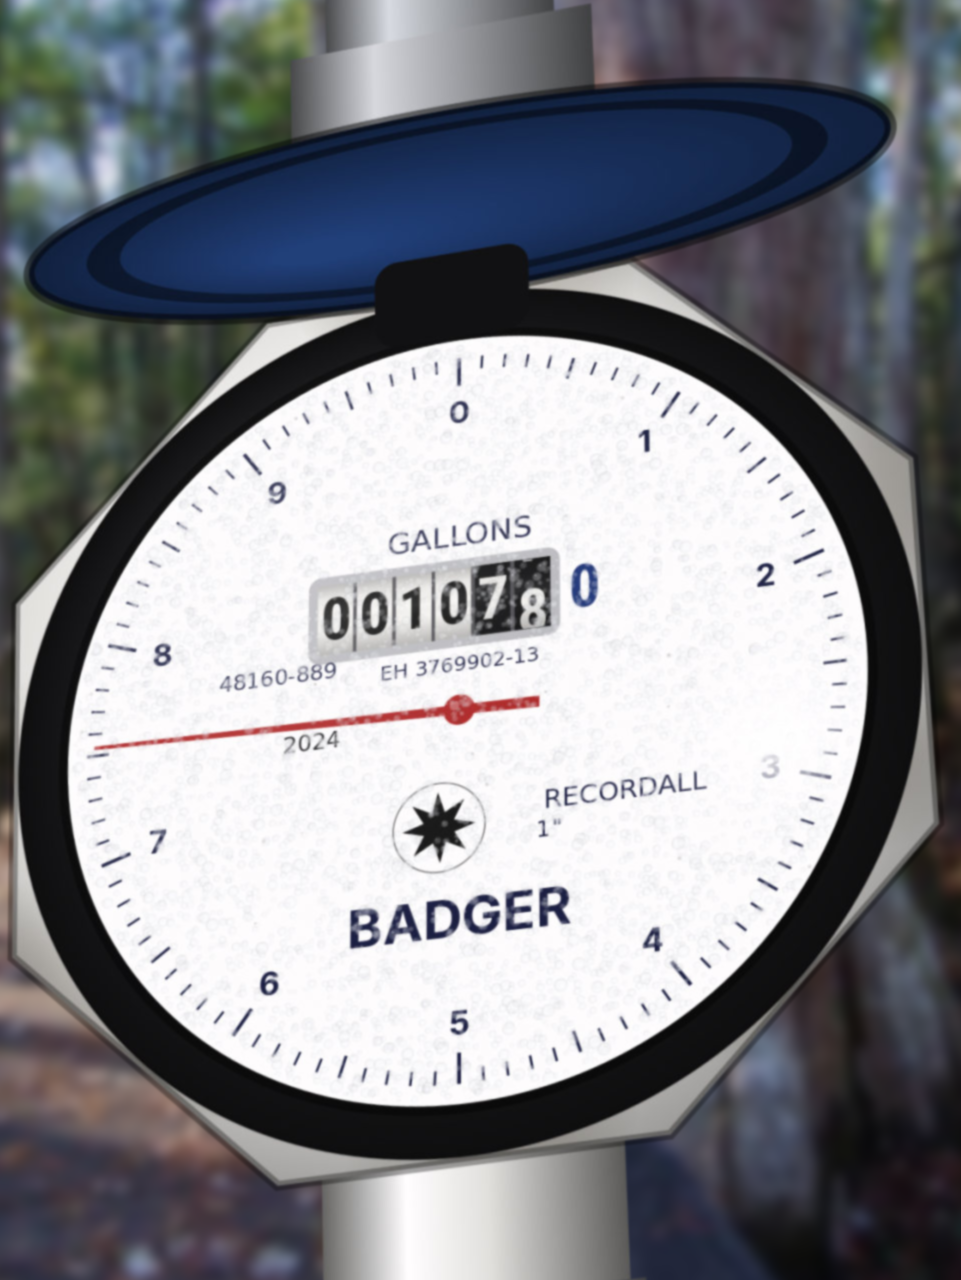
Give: 10777.5 gal
